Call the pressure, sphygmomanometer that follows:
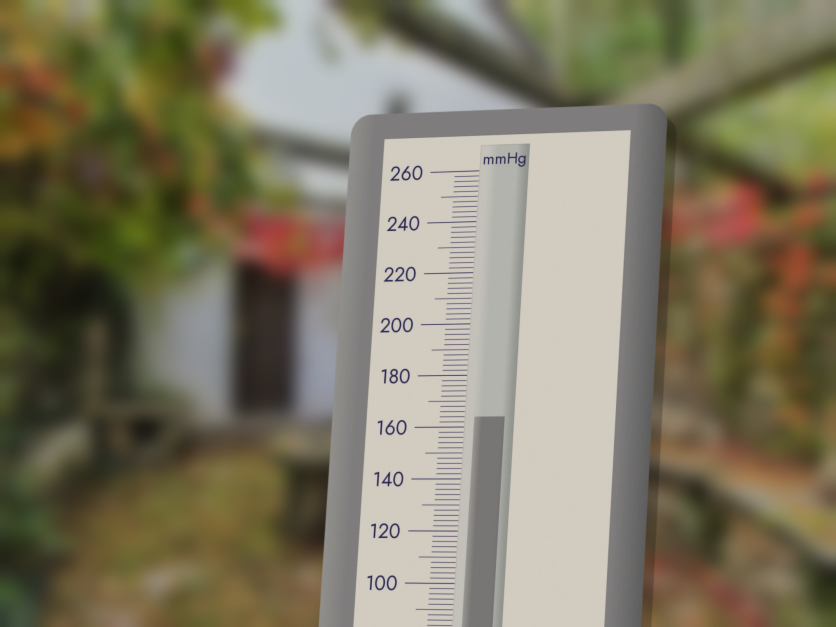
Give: 164 mmHg
